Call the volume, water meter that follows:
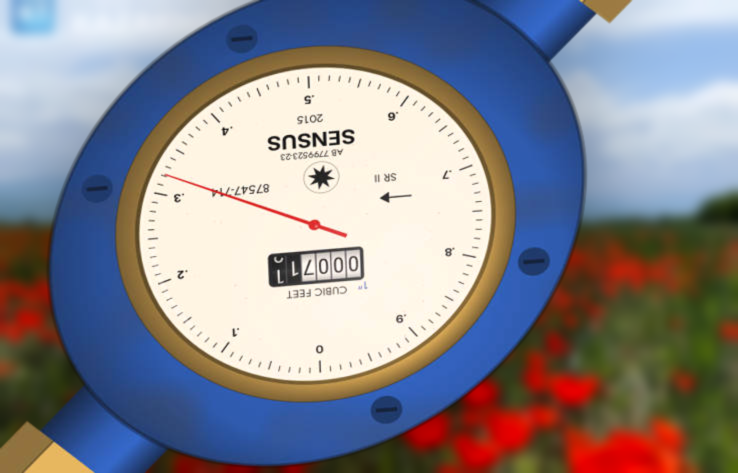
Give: 711.32 ft³
